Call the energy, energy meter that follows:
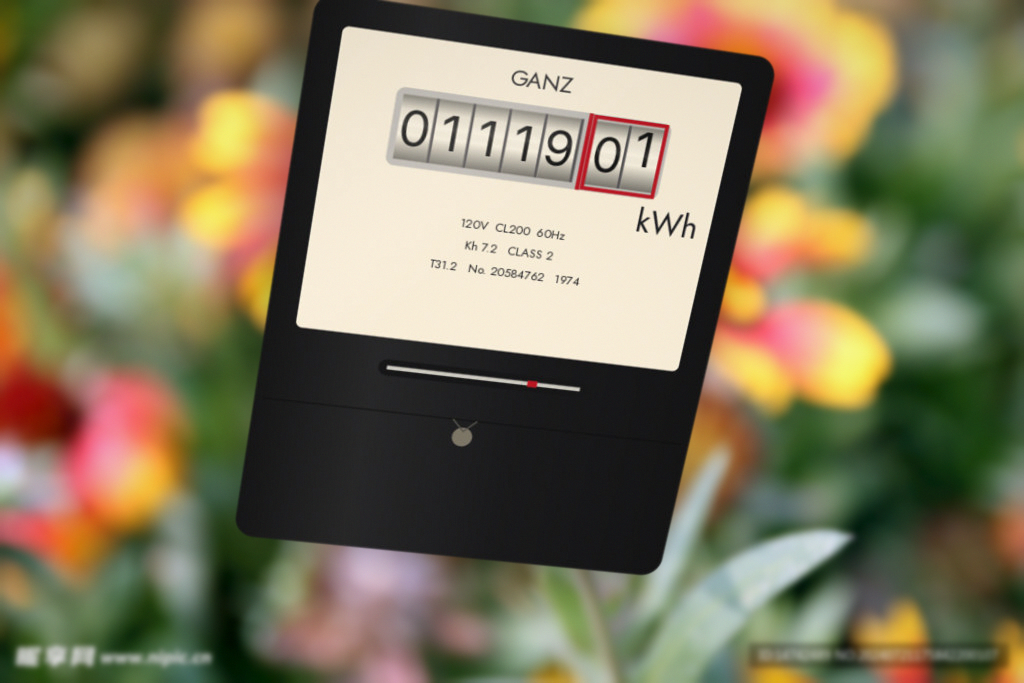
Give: 1119.01 kWh
